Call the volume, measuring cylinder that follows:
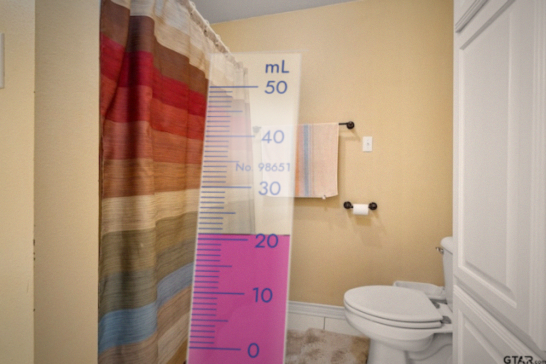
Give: 21 mL
